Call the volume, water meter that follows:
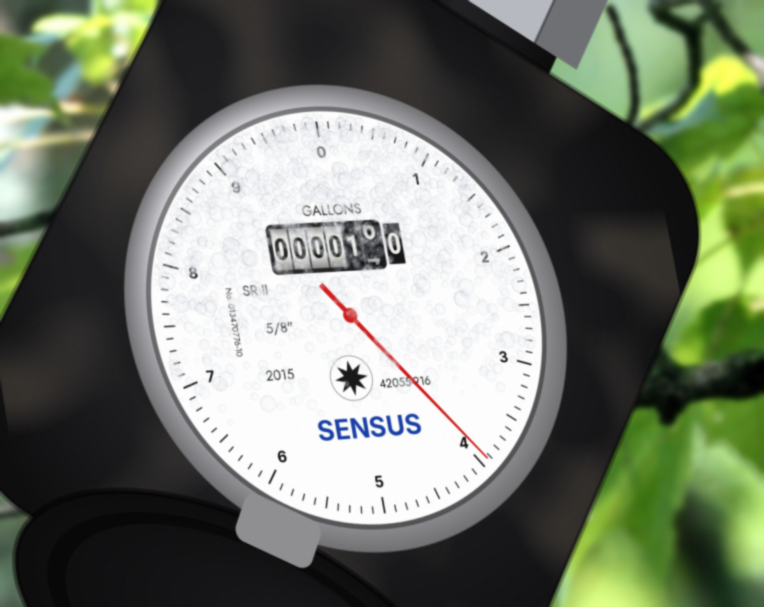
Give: 163.9 gal
